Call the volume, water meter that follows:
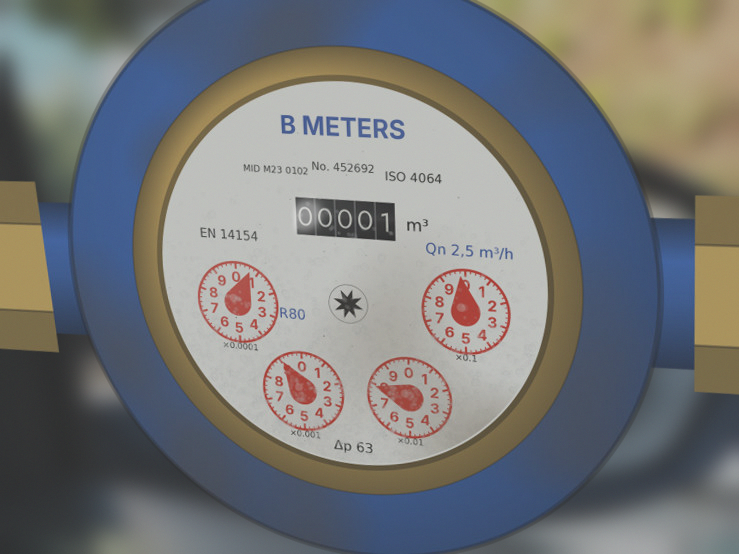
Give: 0.9790 m³
